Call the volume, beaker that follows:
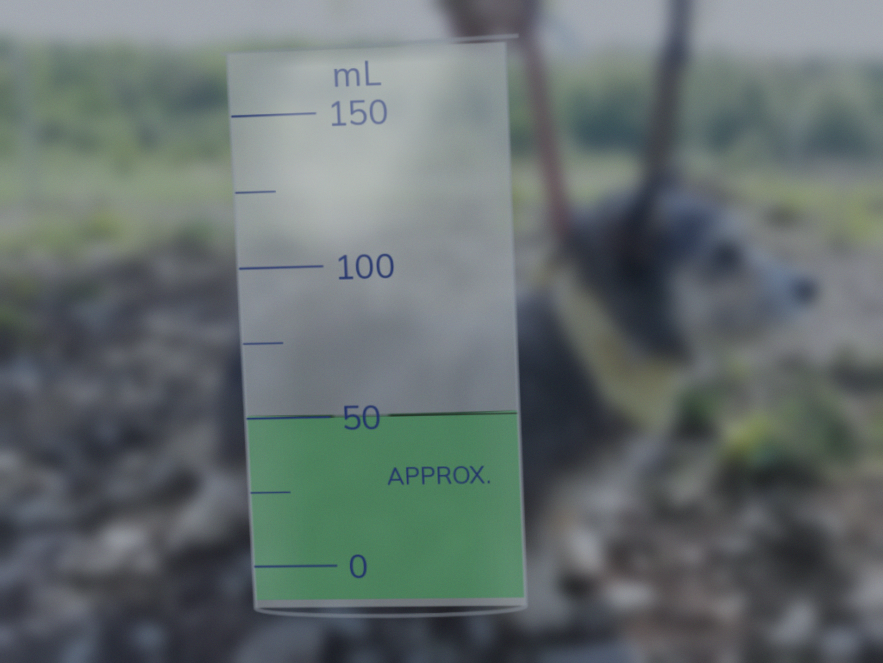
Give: 50 mL
